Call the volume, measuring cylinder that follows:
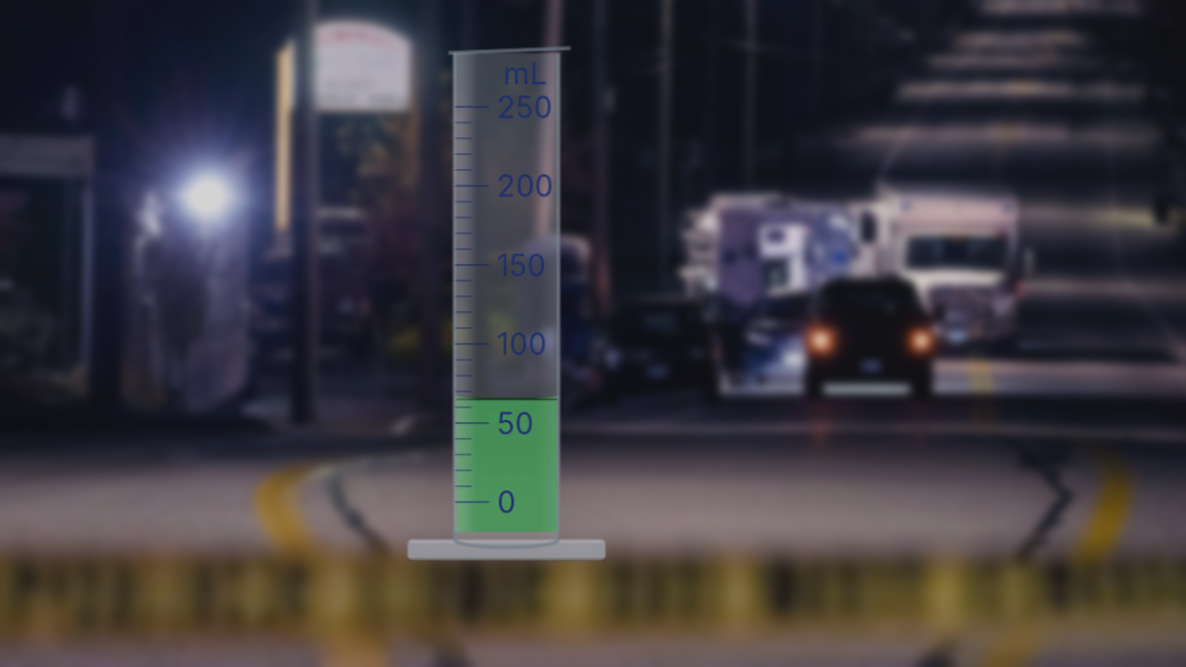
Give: 65 mL
